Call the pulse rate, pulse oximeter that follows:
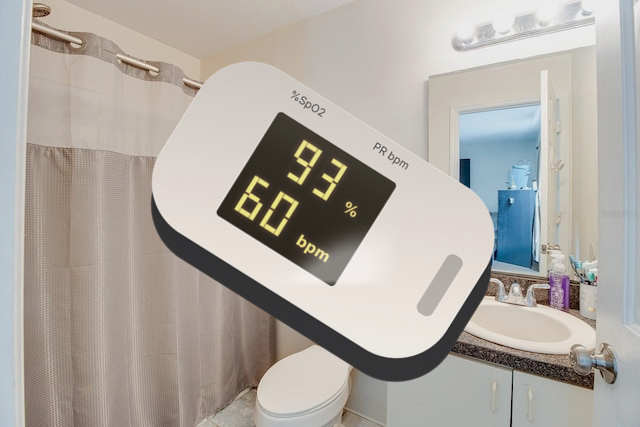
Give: 60 bpm
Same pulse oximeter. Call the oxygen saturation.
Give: 93 %
